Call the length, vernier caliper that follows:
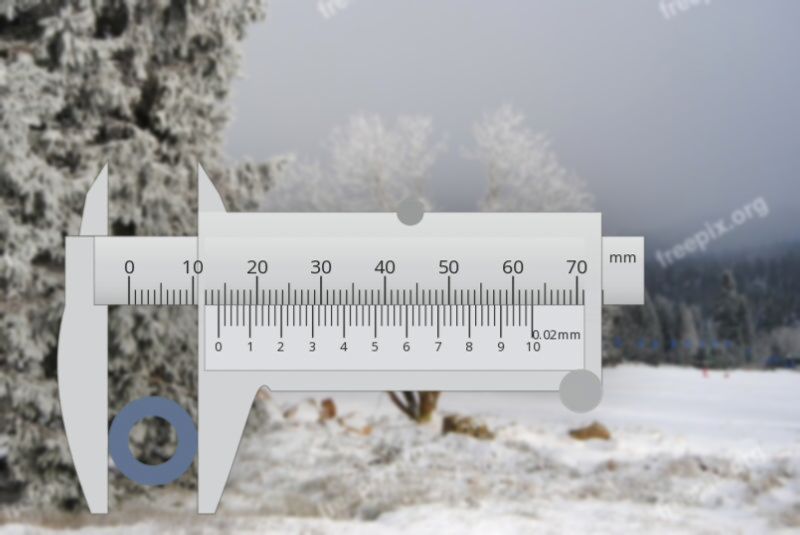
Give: 14.0 mm
